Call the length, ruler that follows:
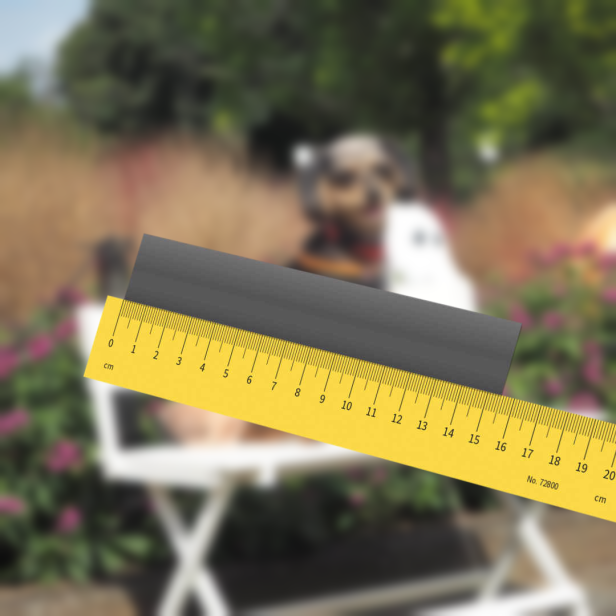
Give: 15.5 cm
